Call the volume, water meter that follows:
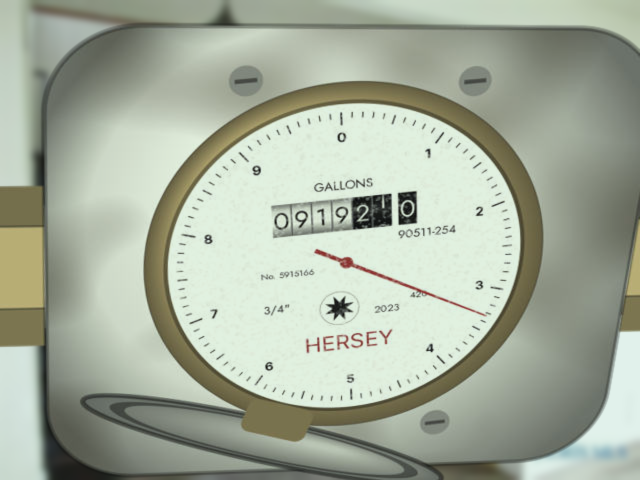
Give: 919213.3 gal
